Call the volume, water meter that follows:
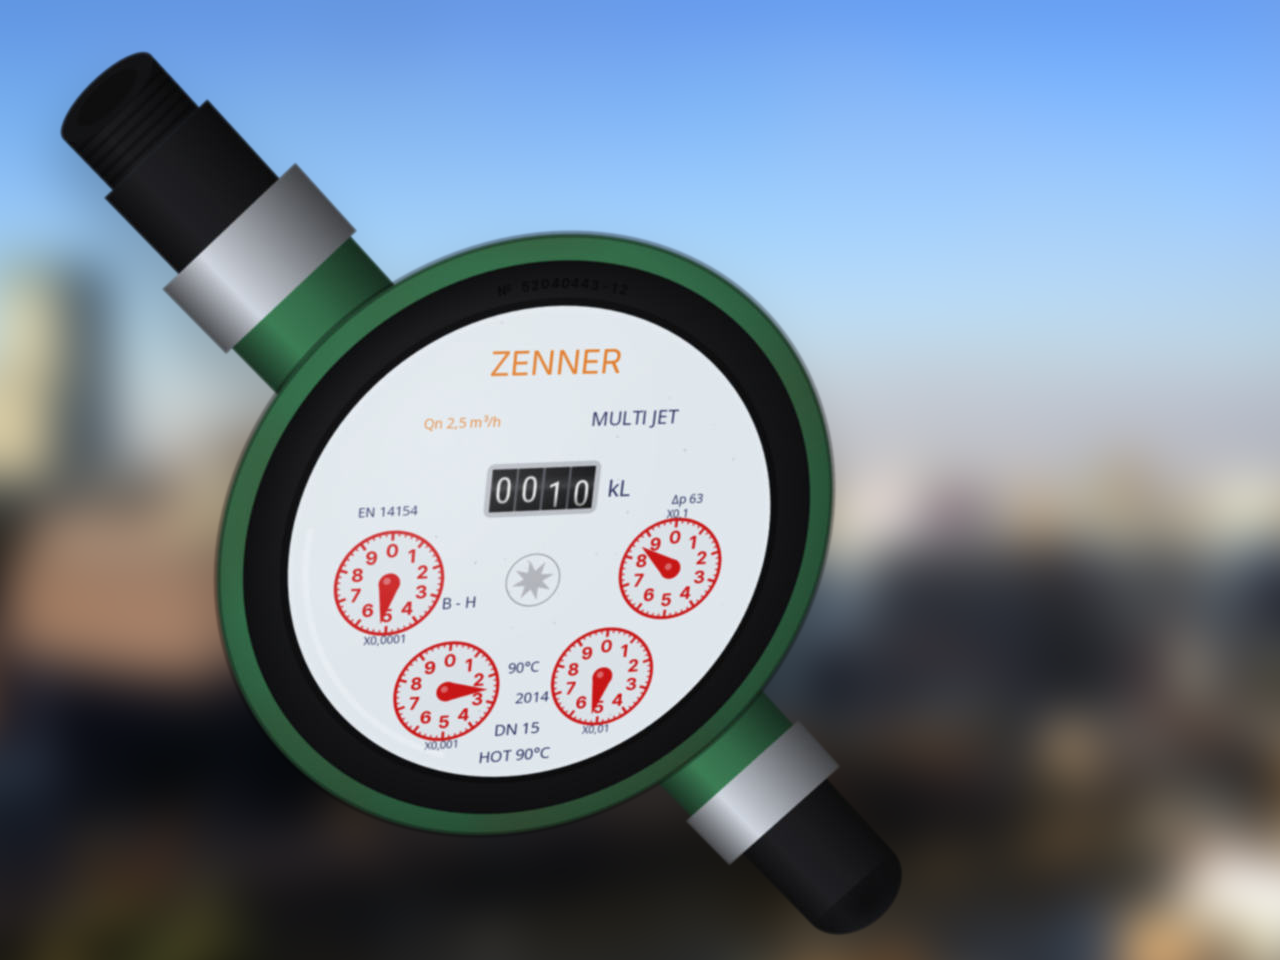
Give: 9.8525 kL
